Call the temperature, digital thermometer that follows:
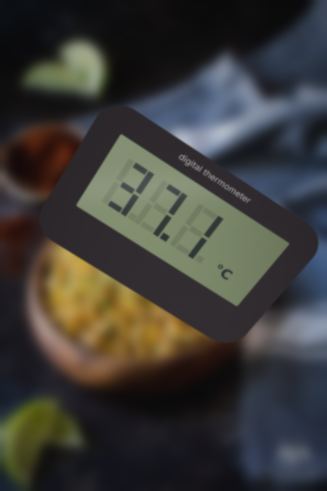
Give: 37.1 °C
